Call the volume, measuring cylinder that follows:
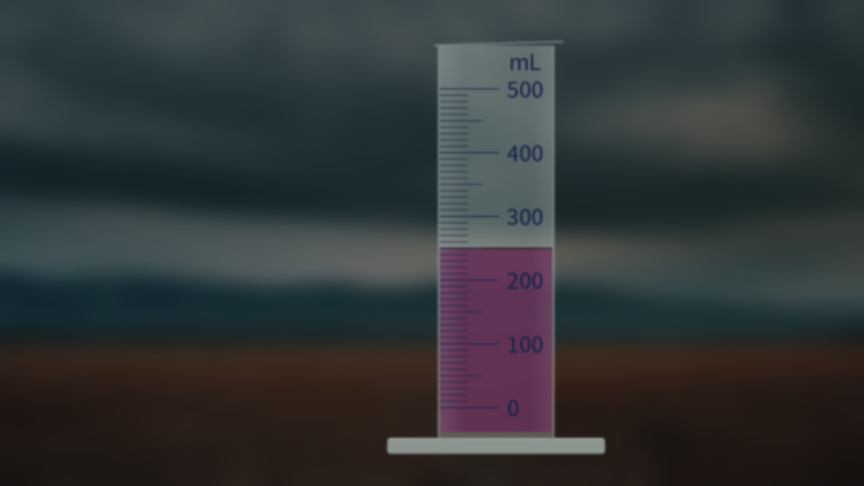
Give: 250 mL
